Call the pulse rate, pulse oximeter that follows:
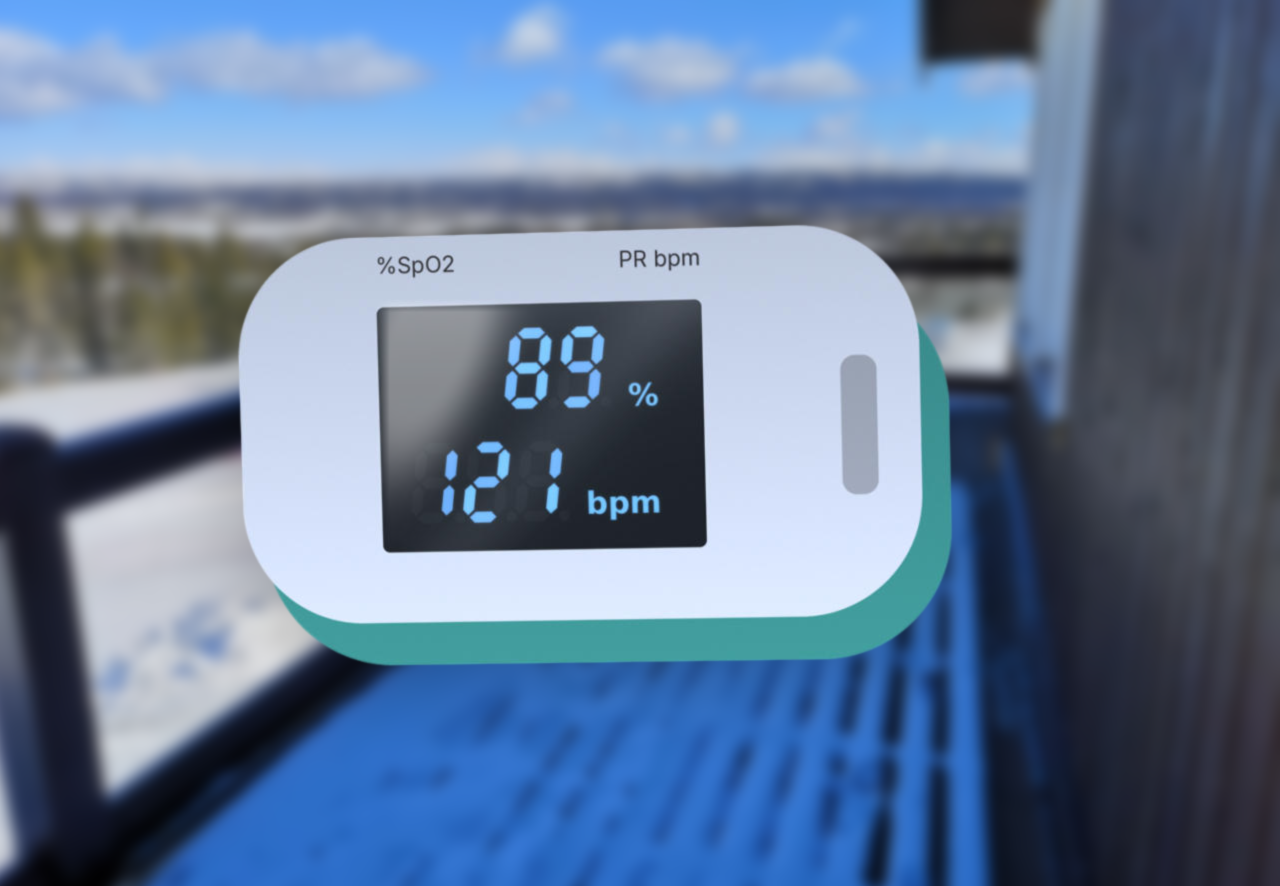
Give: 121 bpm
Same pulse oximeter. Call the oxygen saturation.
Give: 89 %
